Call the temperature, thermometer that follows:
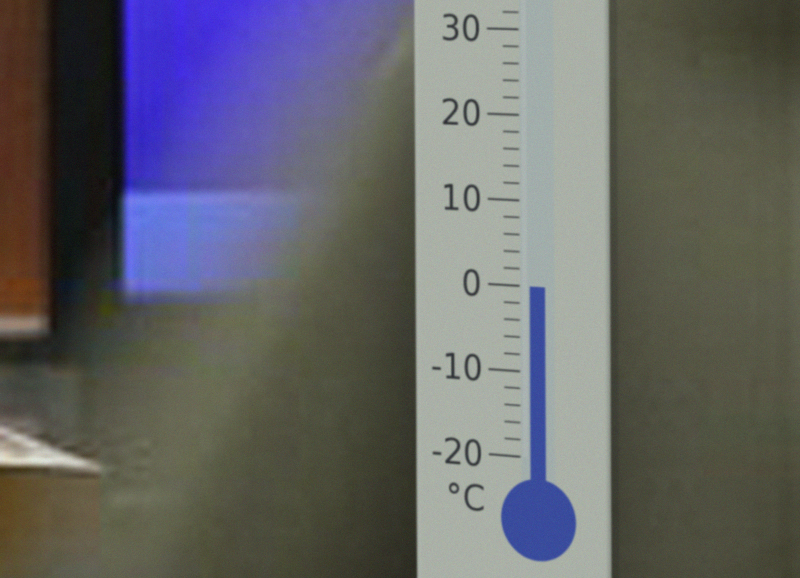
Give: 0 °C
